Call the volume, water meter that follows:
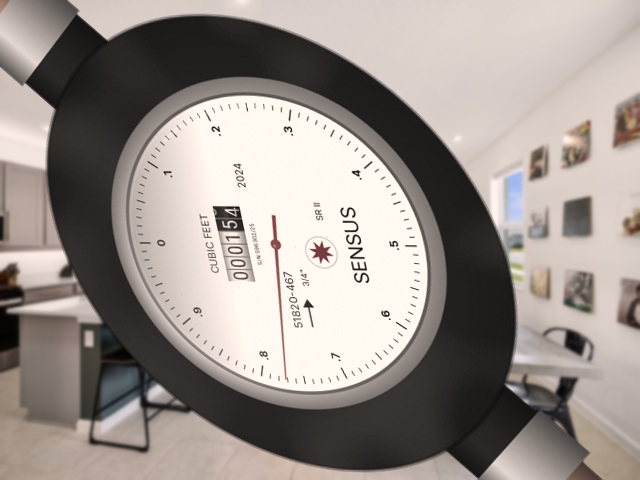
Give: 153.77 ft³
